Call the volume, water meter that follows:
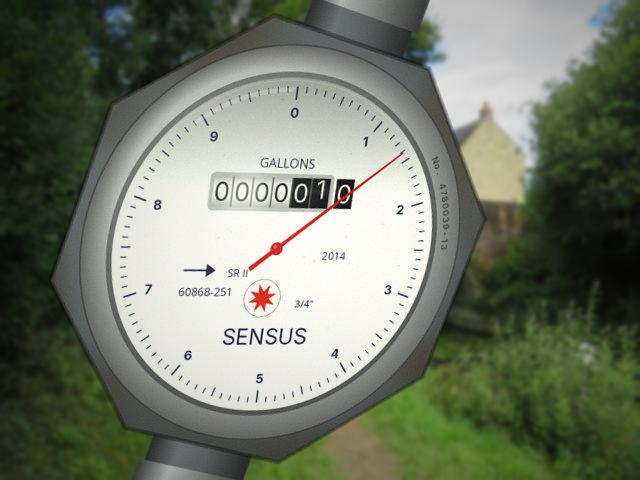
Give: 11.4 gal
